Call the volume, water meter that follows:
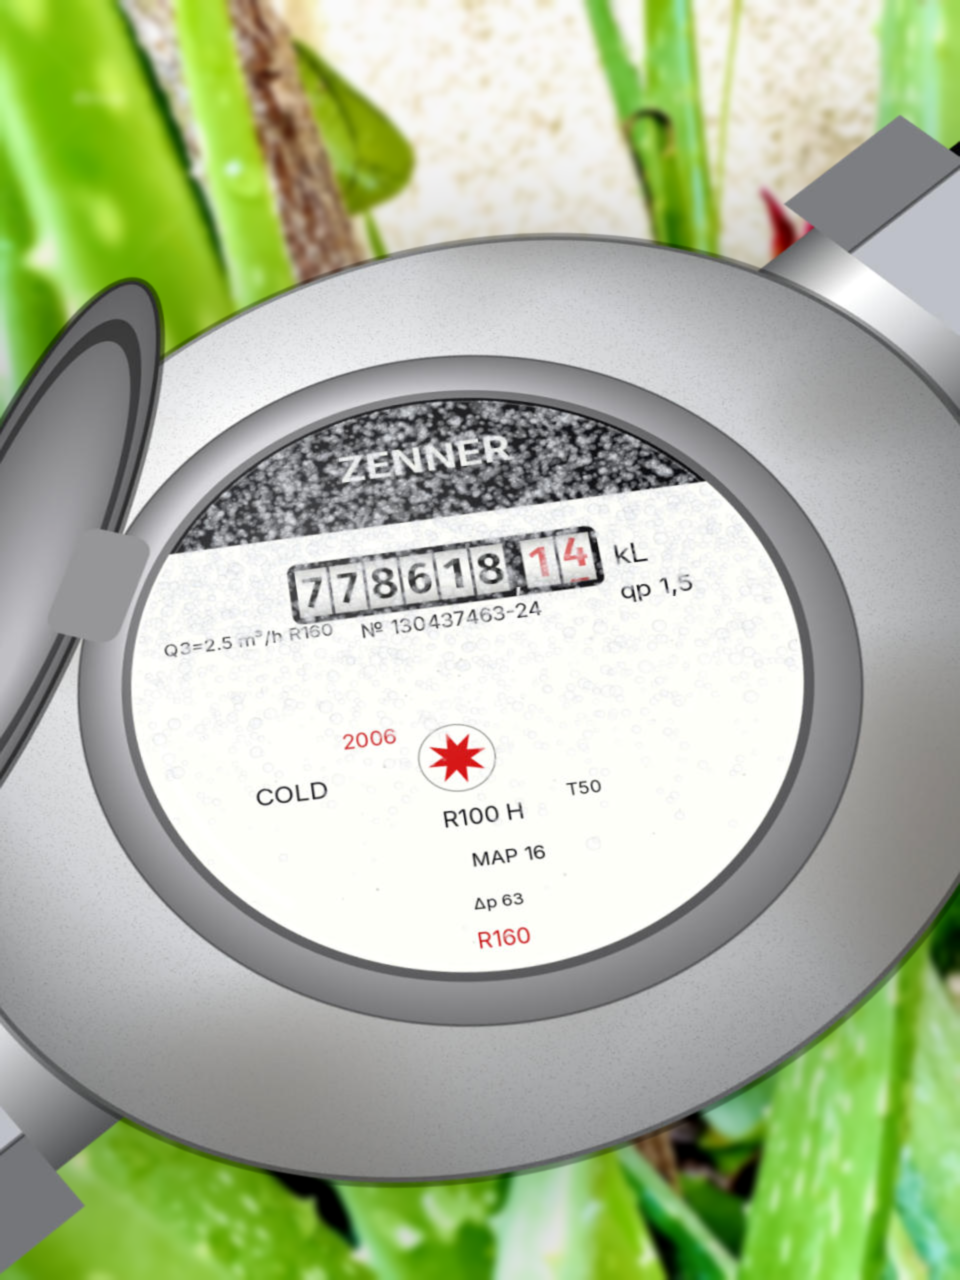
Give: 778618.14 kL
